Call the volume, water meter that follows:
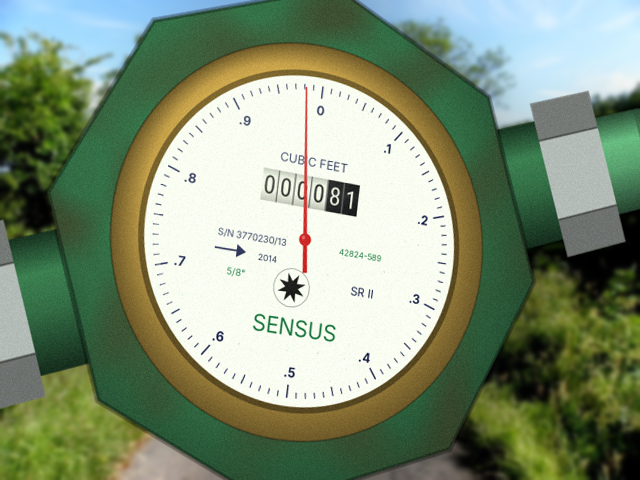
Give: 80.98 ft³
